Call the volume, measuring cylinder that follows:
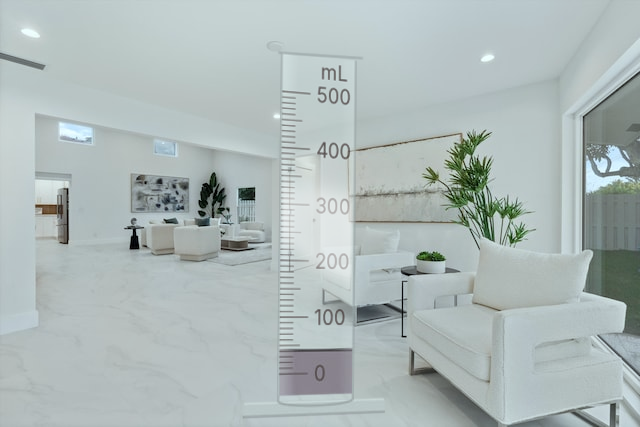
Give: 40 mL
